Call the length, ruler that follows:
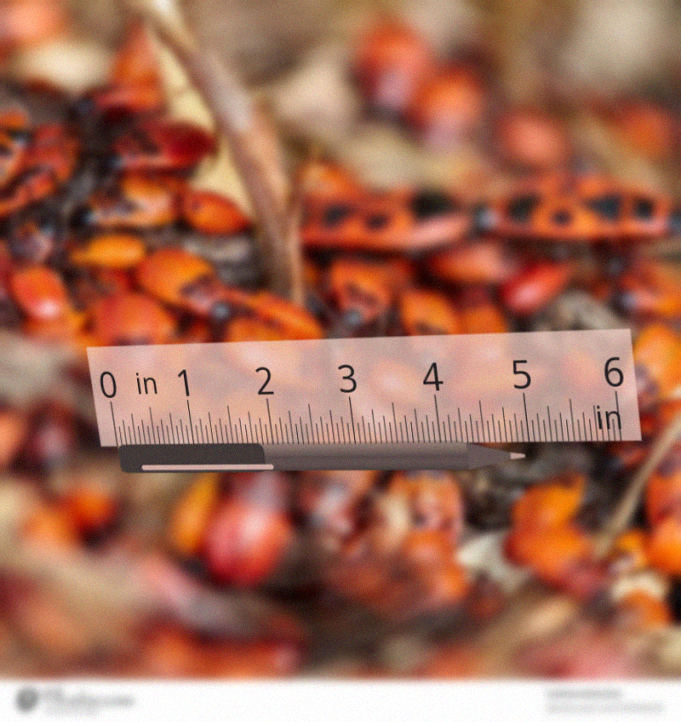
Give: 4.9375 in
